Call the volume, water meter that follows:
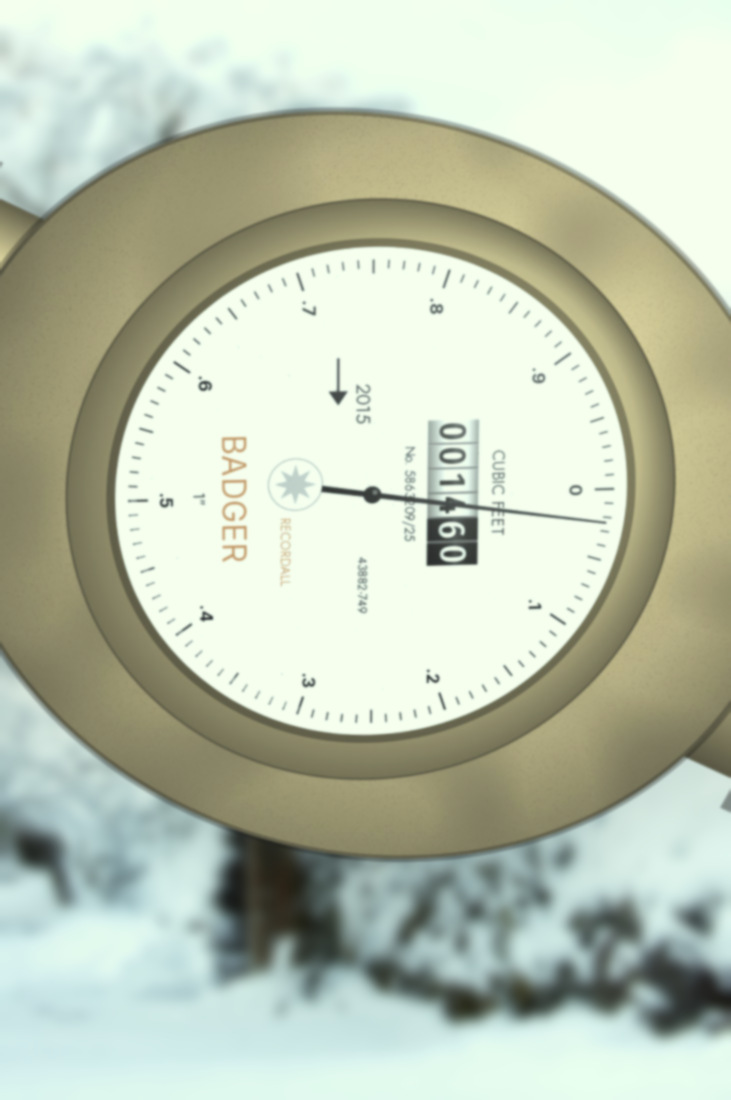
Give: 1460.02 ft³
